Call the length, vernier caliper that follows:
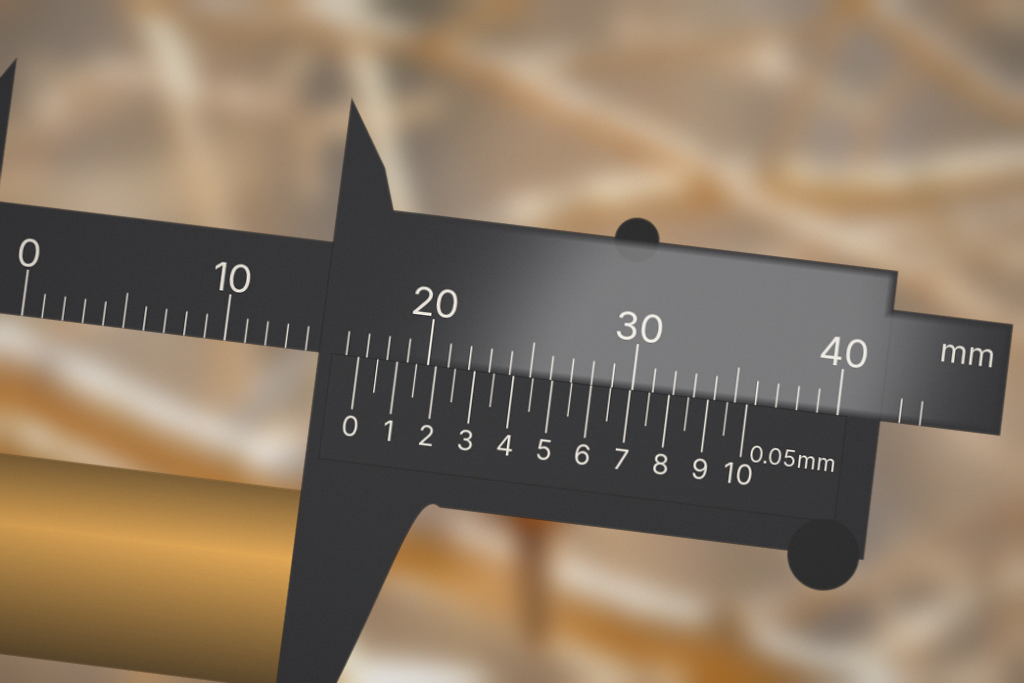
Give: 16.6 mm
